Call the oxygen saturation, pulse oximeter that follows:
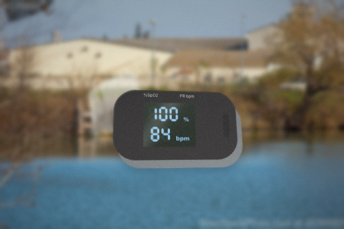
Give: 100 %
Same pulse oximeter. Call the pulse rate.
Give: 84 bpm
